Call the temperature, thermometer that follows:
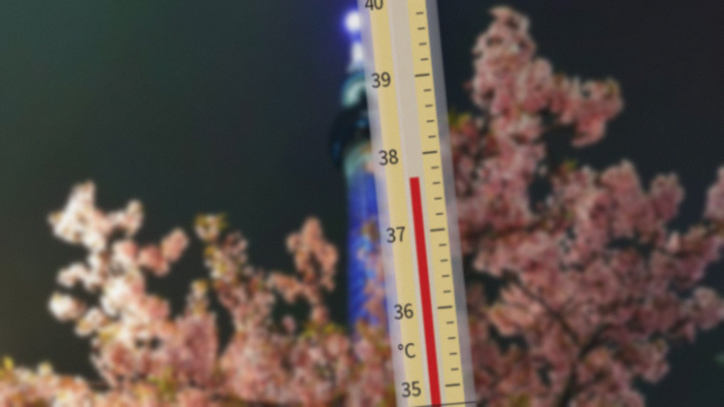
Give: 37.7 °C
